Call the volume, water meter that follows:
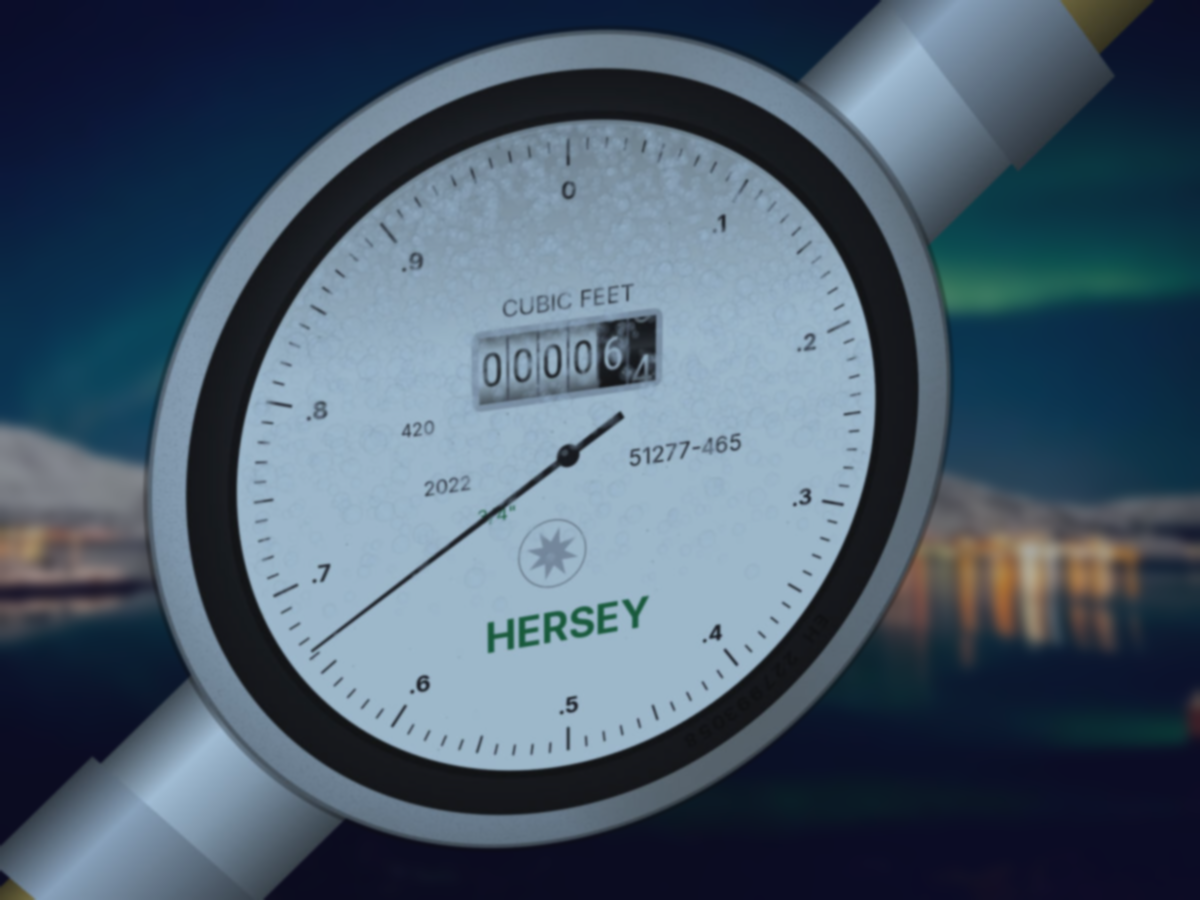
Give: 63.66 ft³
